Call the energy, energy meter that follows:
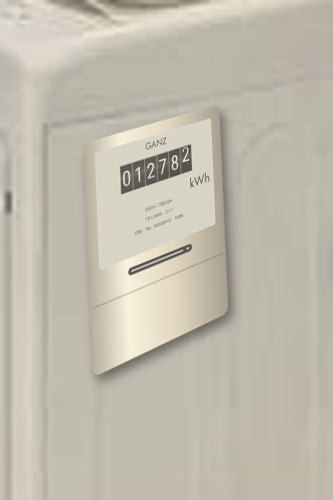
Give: 12782 kWh
